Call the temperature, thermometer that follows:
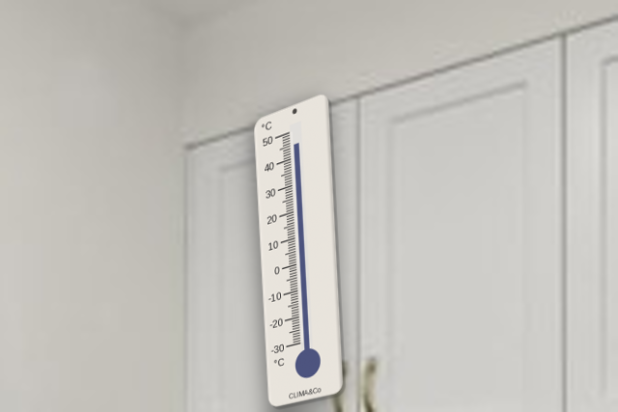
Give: 45 °C
